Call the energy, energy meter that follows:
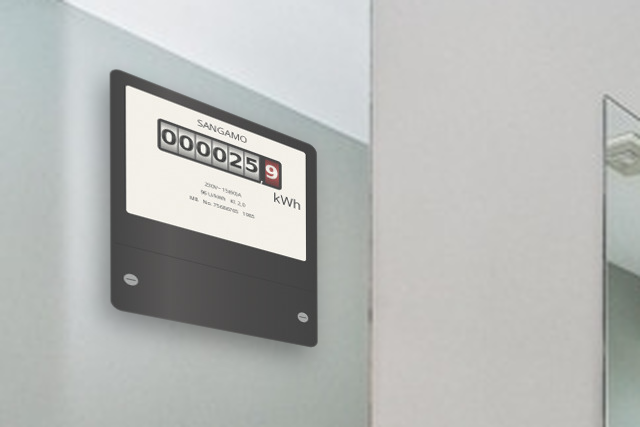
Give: 25.9 kWh
